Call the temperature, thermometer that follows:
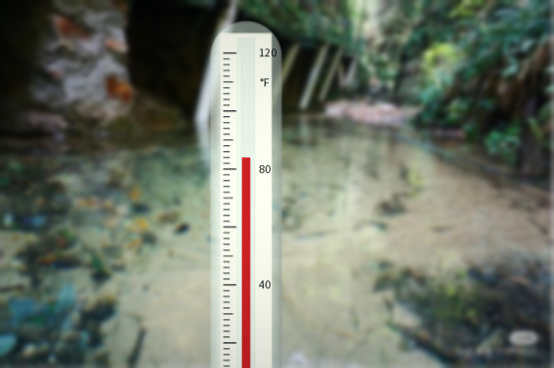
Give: 84 °F
